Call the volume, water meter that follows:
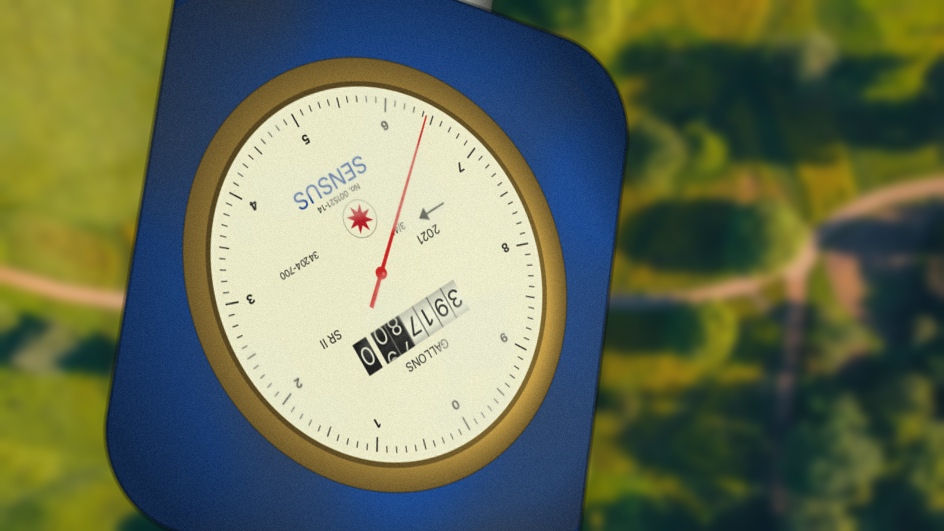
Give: 3917796.4 gal
